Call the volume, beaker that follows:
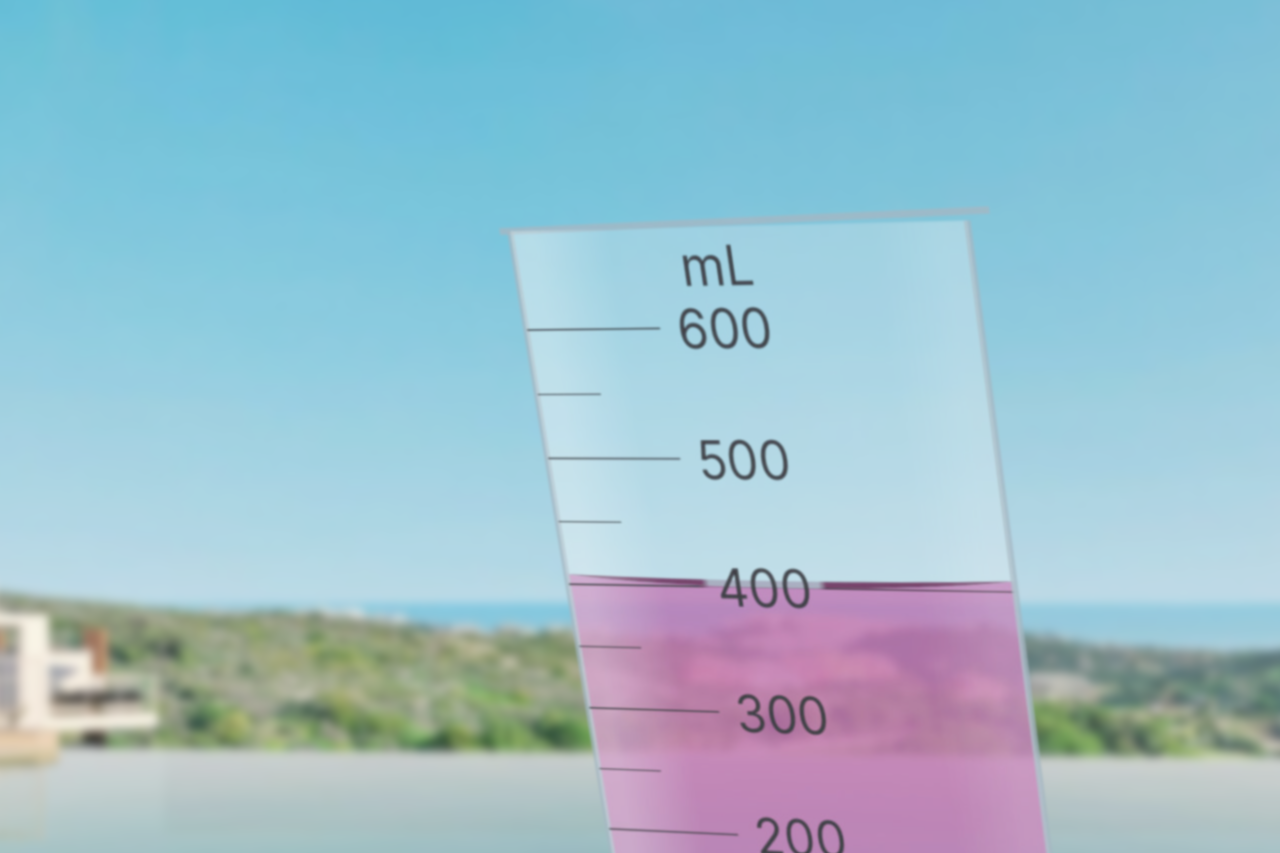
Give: 400 mL
